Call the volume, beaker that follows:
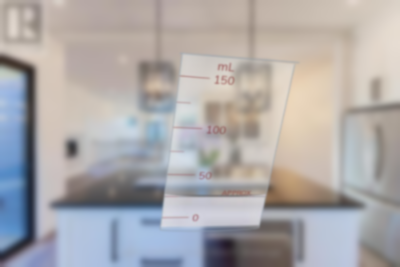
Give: 25 mL
